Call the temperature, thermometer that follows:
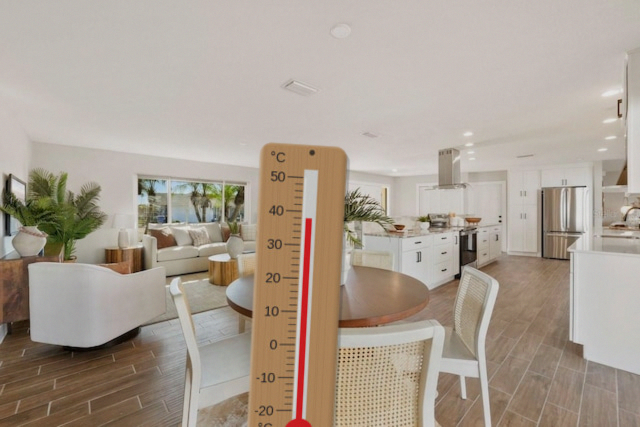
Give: 38 °C
